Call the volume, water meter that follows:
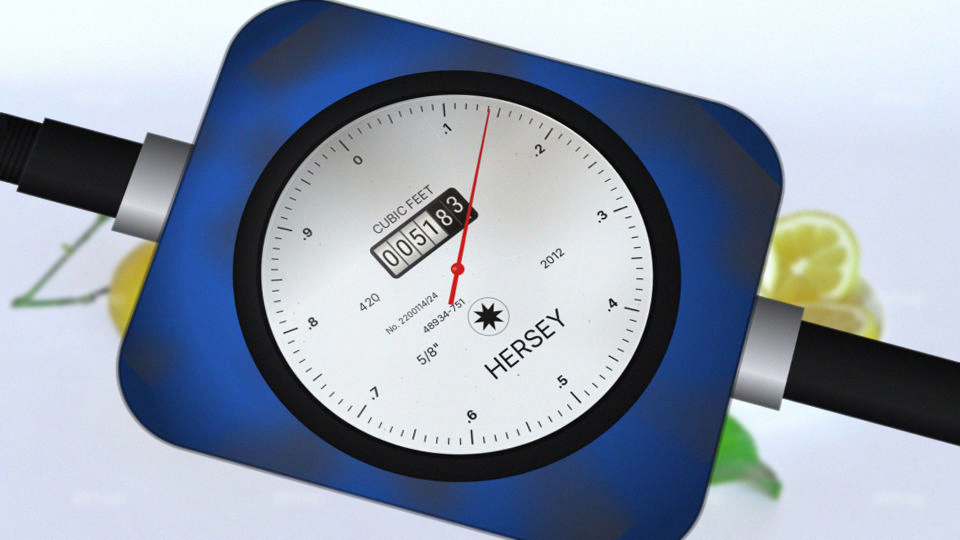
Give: 5183.14 ft³
